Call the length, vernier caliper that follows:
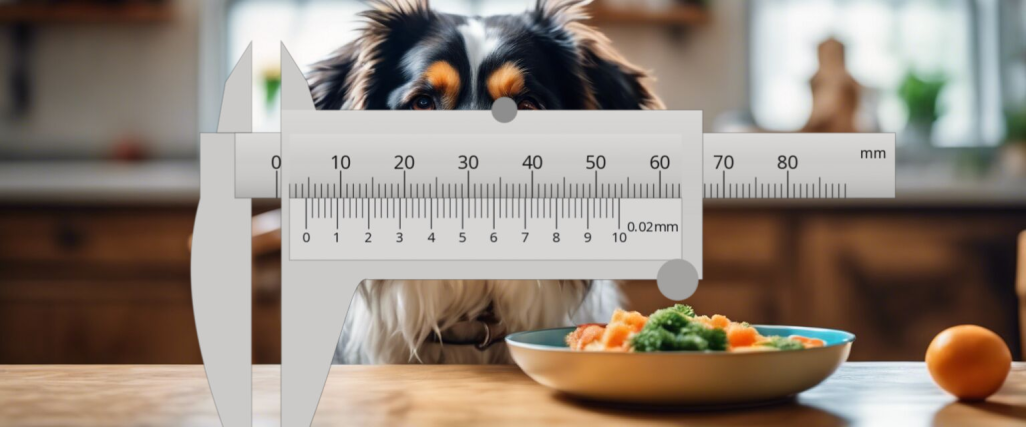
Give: 4.6 mm
